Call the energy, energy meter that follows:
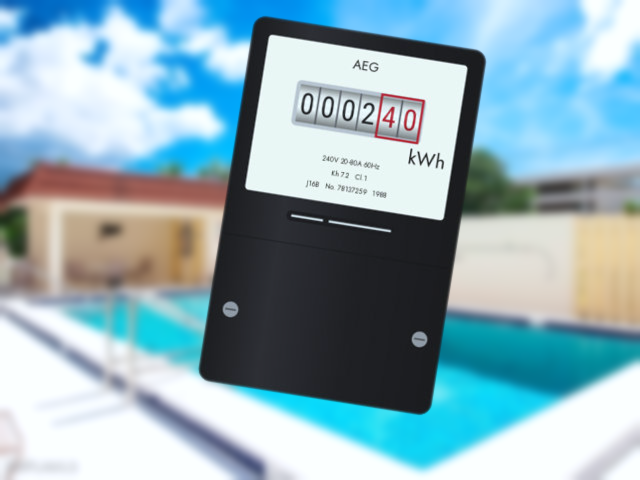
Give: 2.40 kWh
